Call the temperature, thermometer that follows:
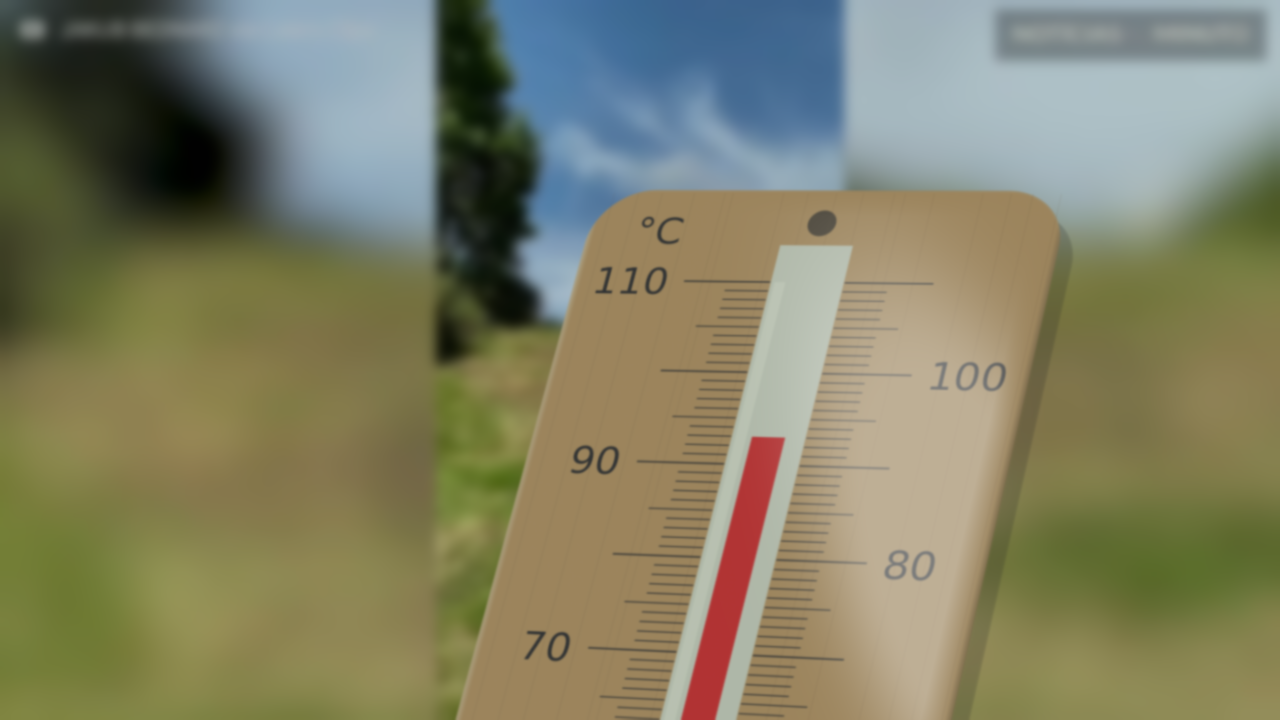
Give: 93 °C
